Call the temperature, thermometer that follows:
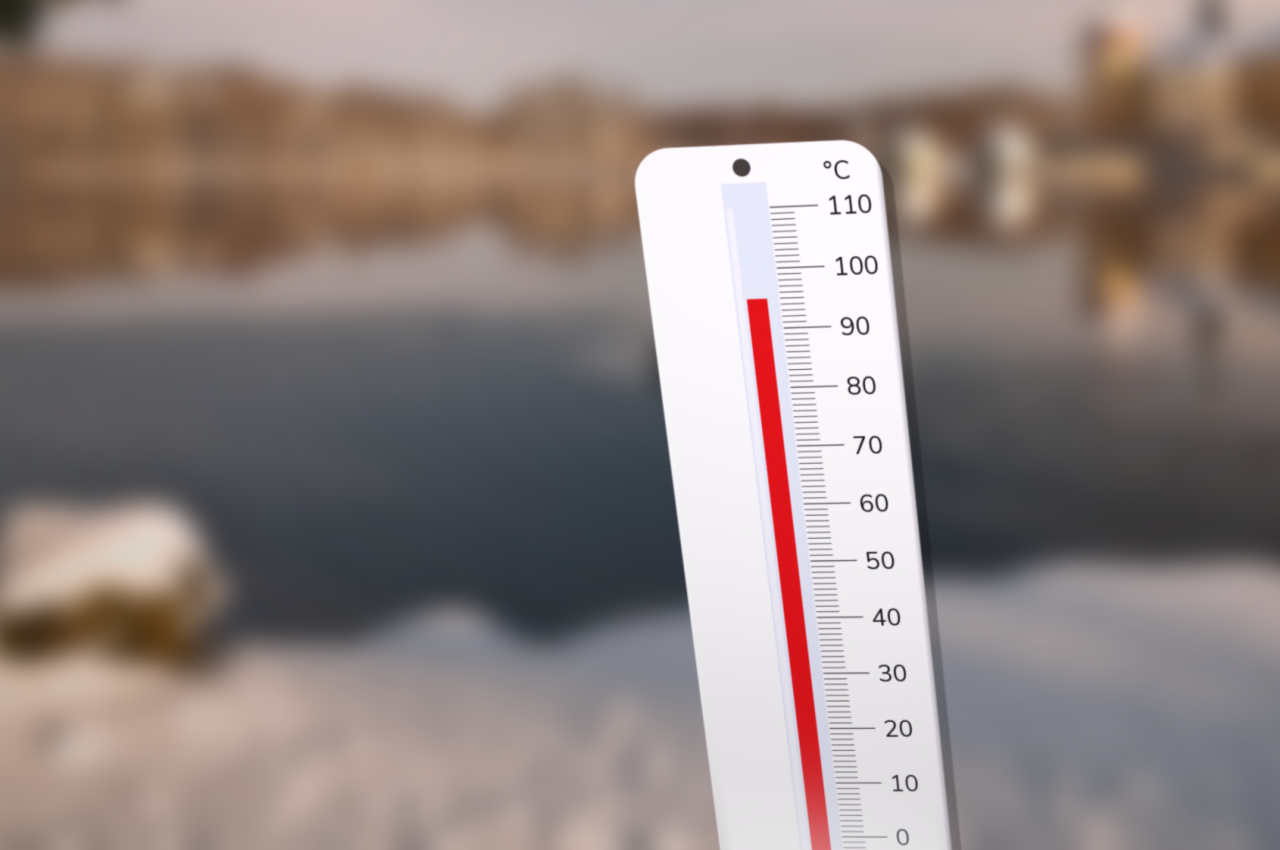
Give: 95 °C
